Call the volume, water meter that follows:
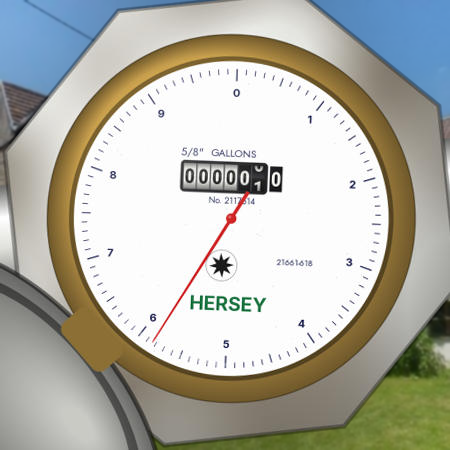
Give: 5.8 gal
